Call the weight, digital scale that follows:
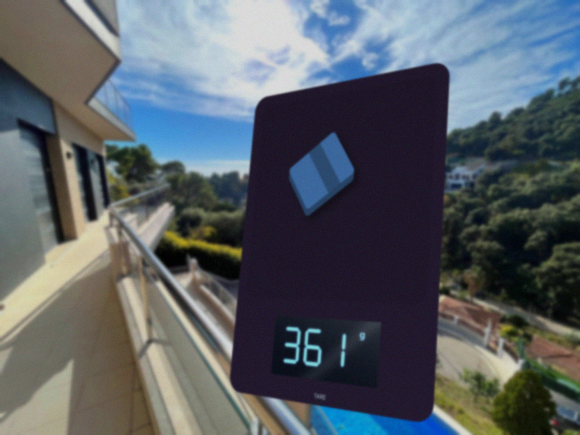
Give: 361 g
